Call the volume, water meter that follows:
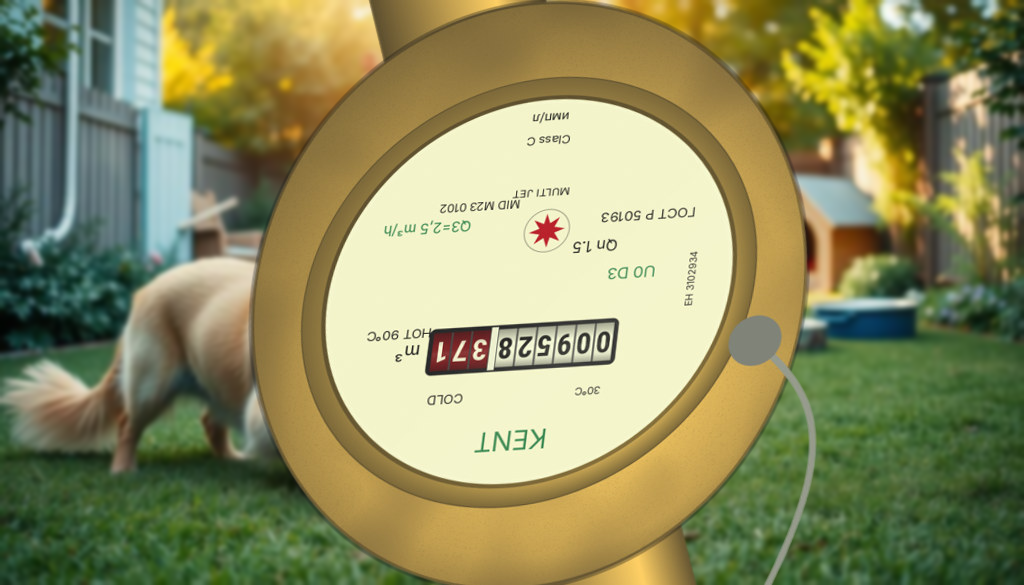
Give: 9528.371 m³
